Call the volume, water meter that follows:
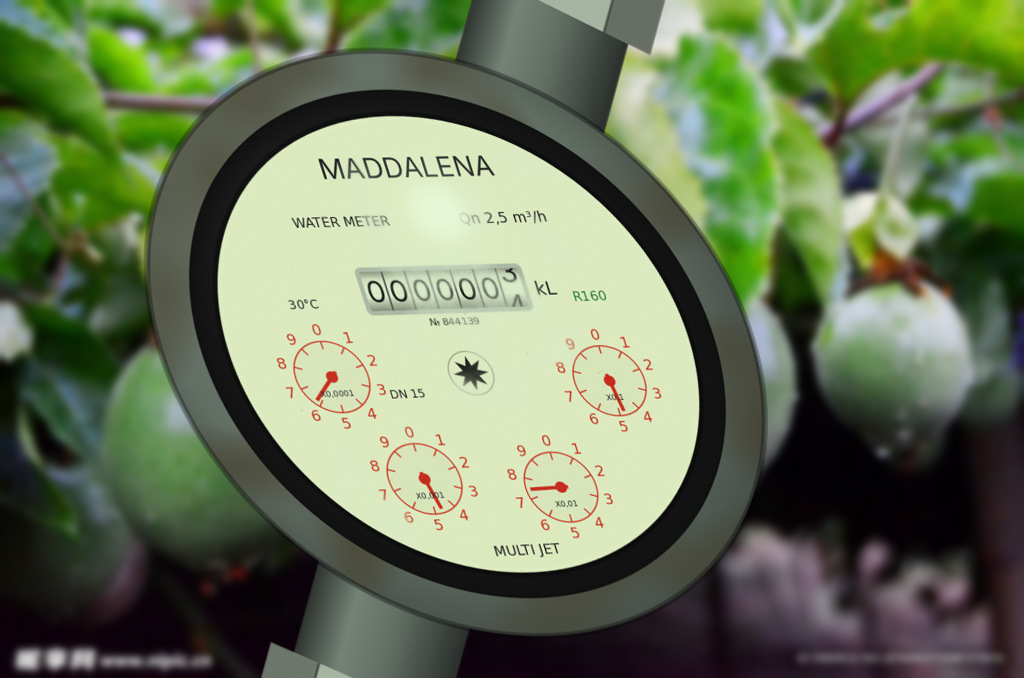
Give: 3.4746 kL
